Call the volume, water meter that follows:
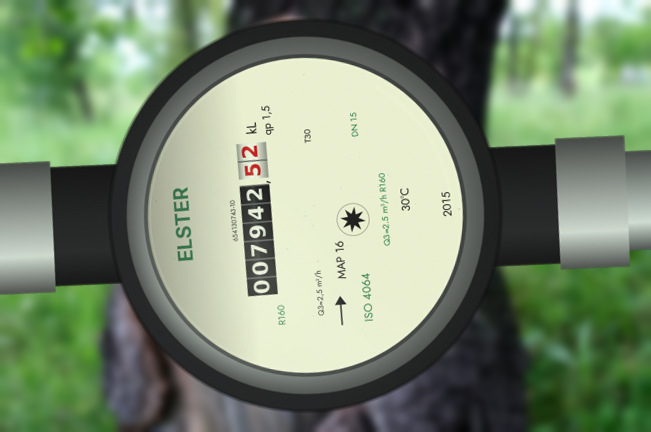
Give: 7942.52 kL
